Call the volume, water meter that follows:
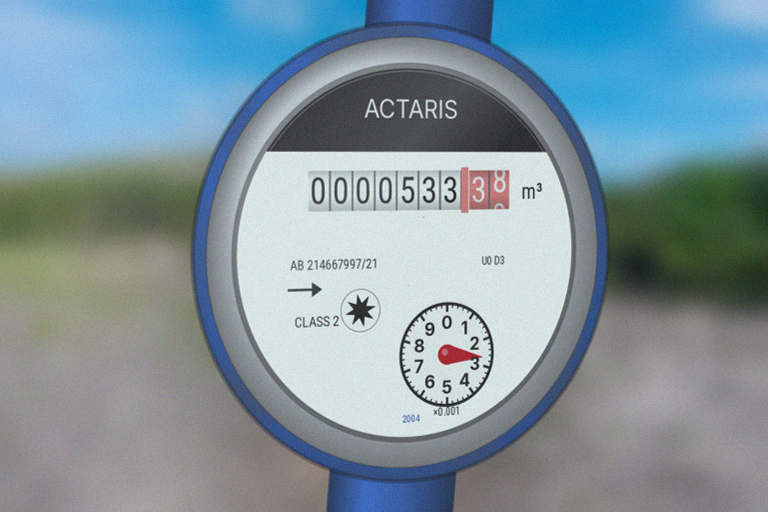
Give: 533.382 m³
